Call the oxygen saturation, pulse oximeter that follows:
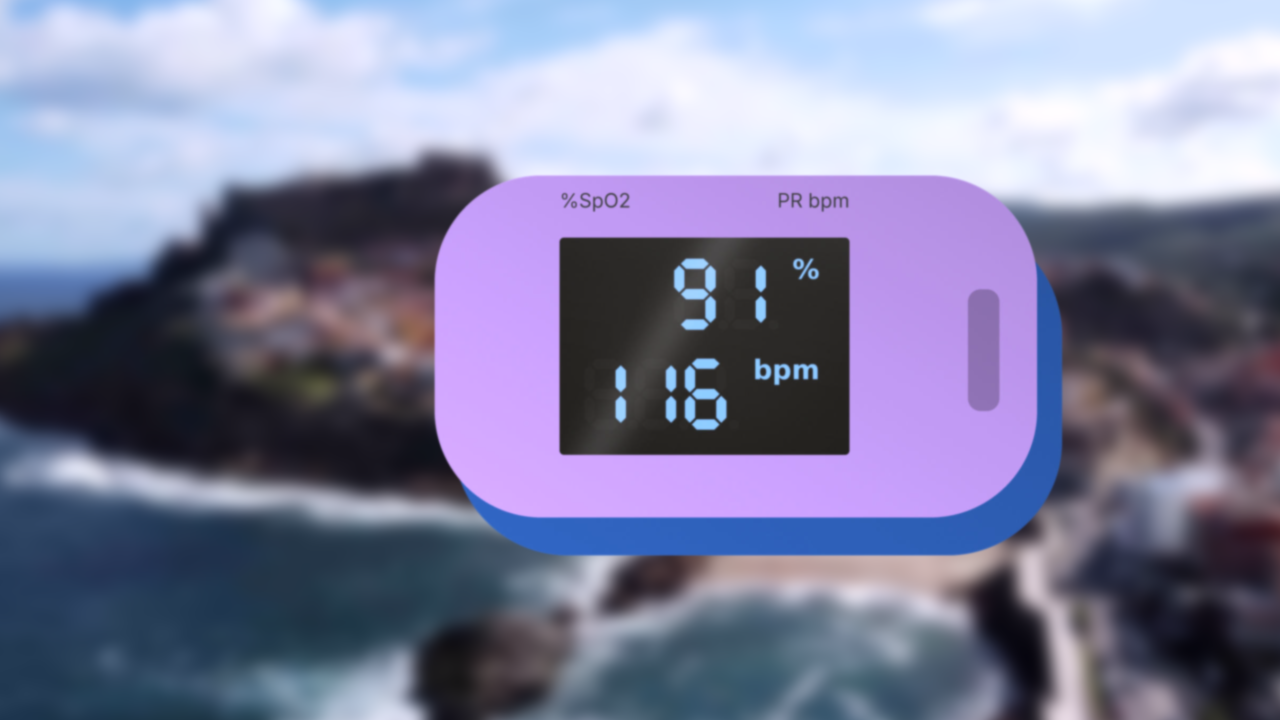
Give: 91 %
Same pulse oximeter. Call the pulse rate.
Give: 116 bpm
